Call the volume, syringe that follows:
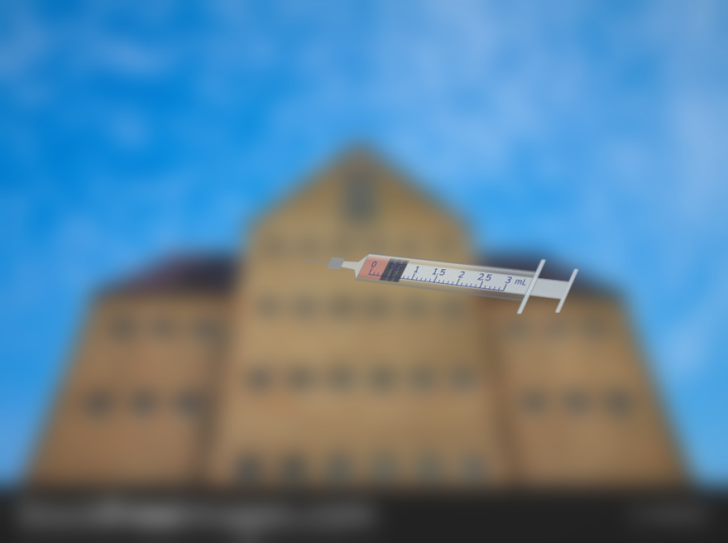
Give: 0.3 mL
